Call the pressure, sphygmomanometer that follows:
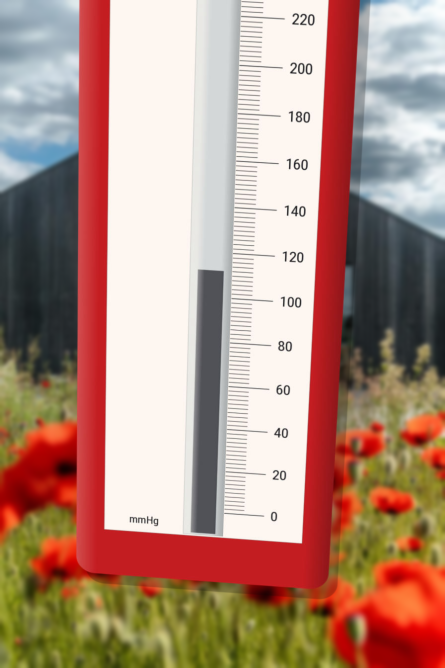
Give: 112 mmHg
